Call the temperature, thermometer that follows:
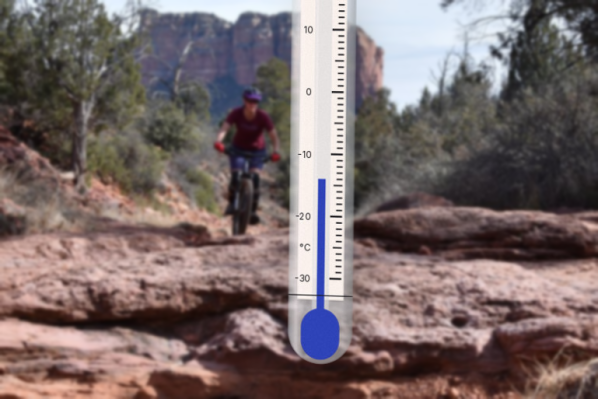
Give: -14 °C
